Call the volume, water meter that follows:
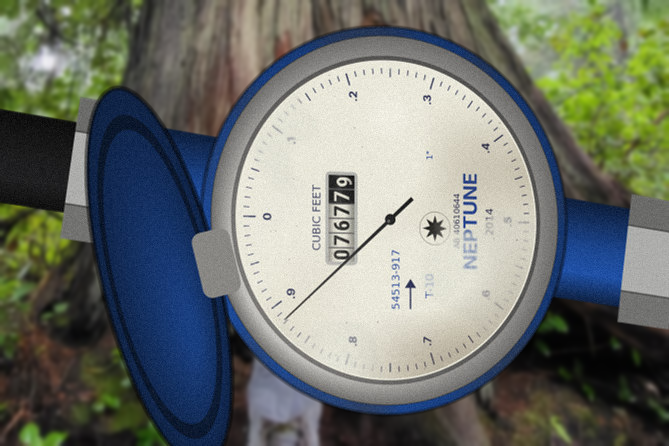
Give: 76778.88 ft³
